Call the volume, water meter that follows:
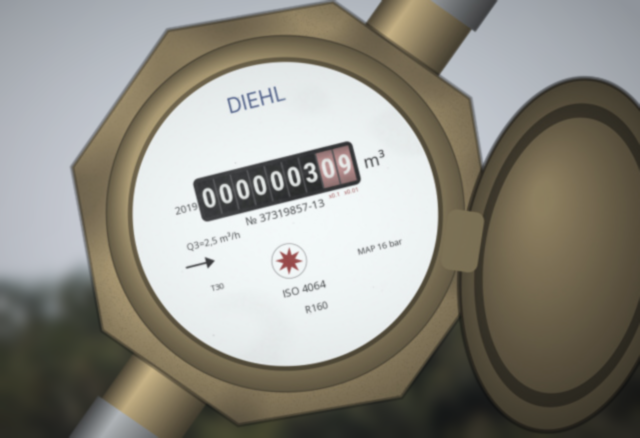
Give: 3.09 m³
